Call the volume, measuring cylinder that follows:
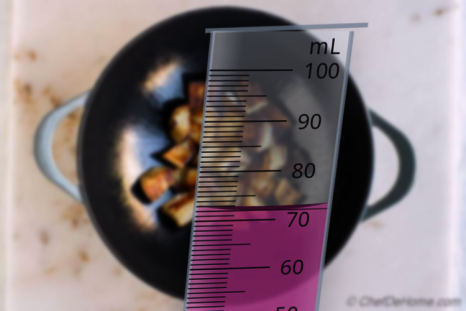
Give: 72 mL
